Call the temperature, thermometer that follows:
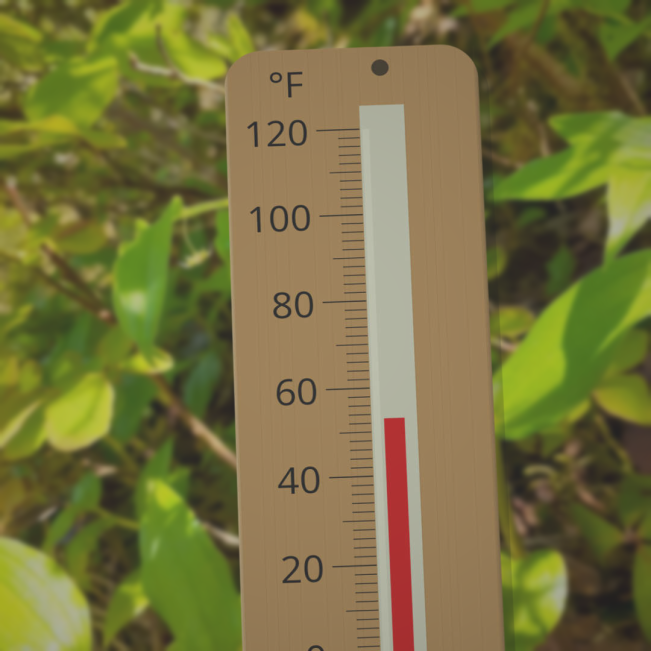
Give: 53 °F
